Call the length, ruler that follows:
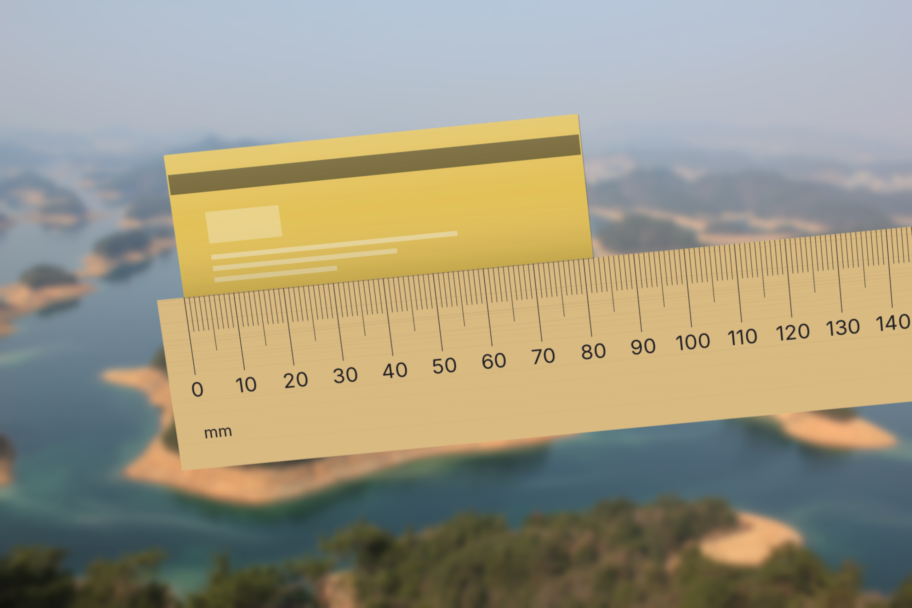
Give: 82 mm
